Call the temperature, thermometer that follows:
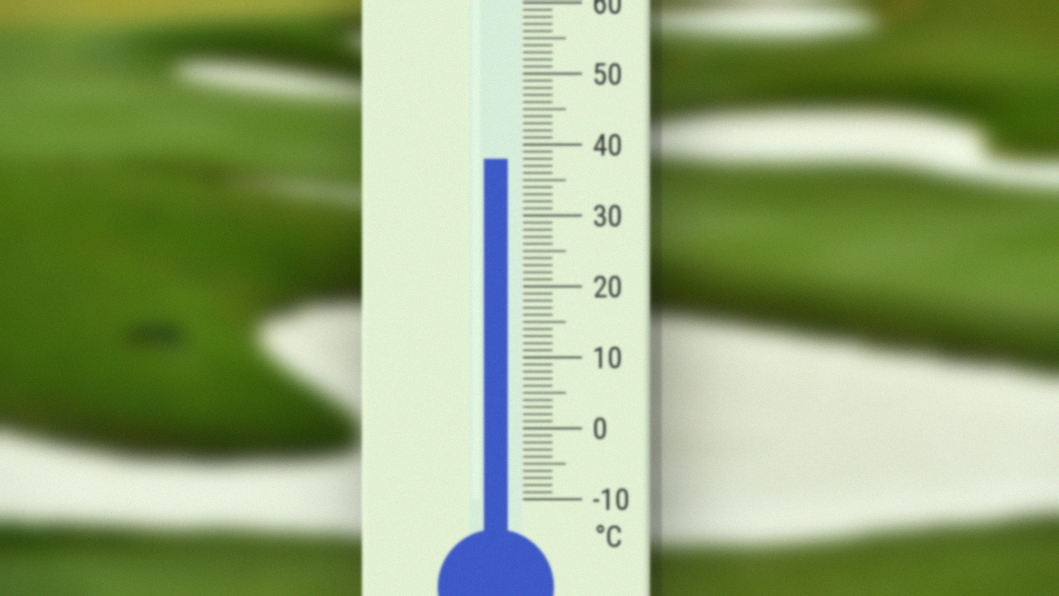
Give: 38 °C
